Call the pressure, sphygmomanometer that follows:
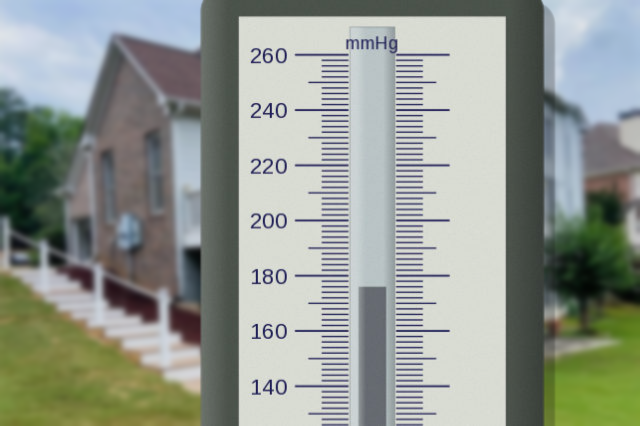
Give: 176 mmHg
